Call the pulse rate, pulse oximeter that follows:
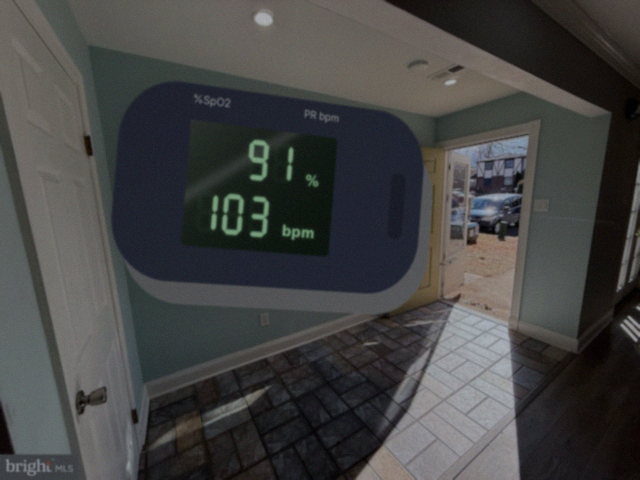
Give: 103 bpm
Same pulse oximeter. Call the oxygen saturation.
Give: 91 %
